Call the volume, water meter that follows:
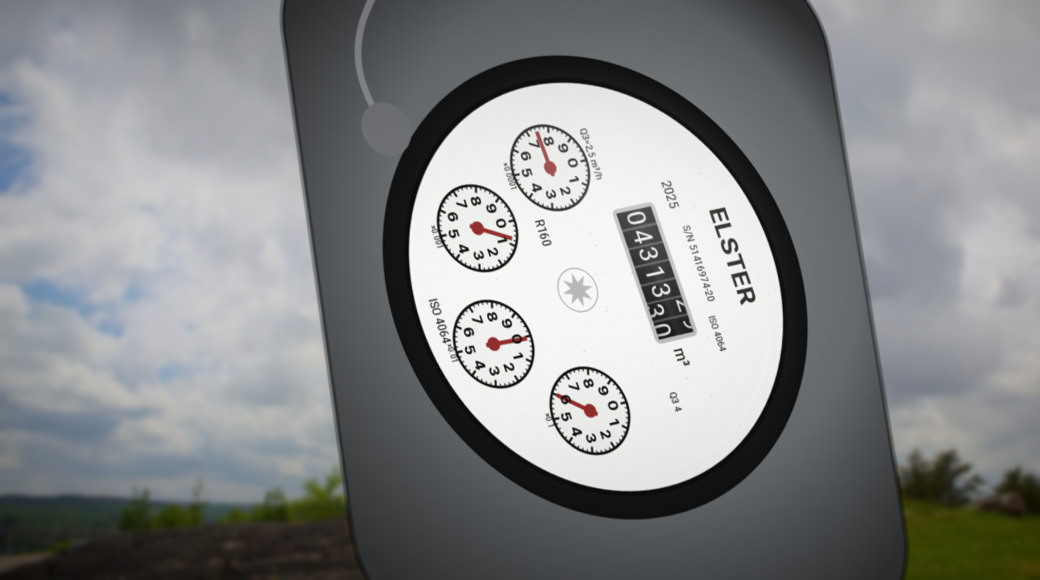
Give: 431329.6007 m³
